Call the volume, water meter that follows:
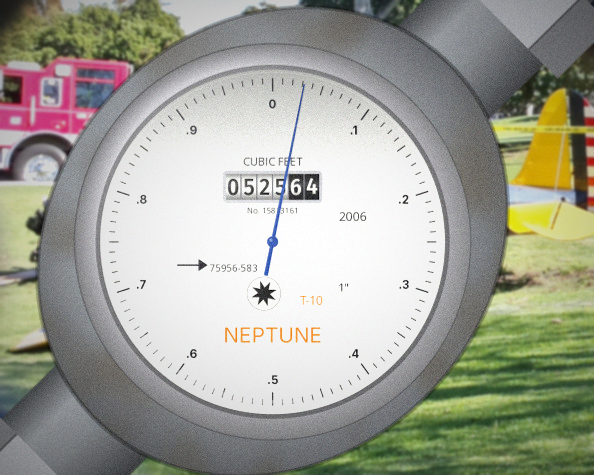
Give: 52564.03 ft³
